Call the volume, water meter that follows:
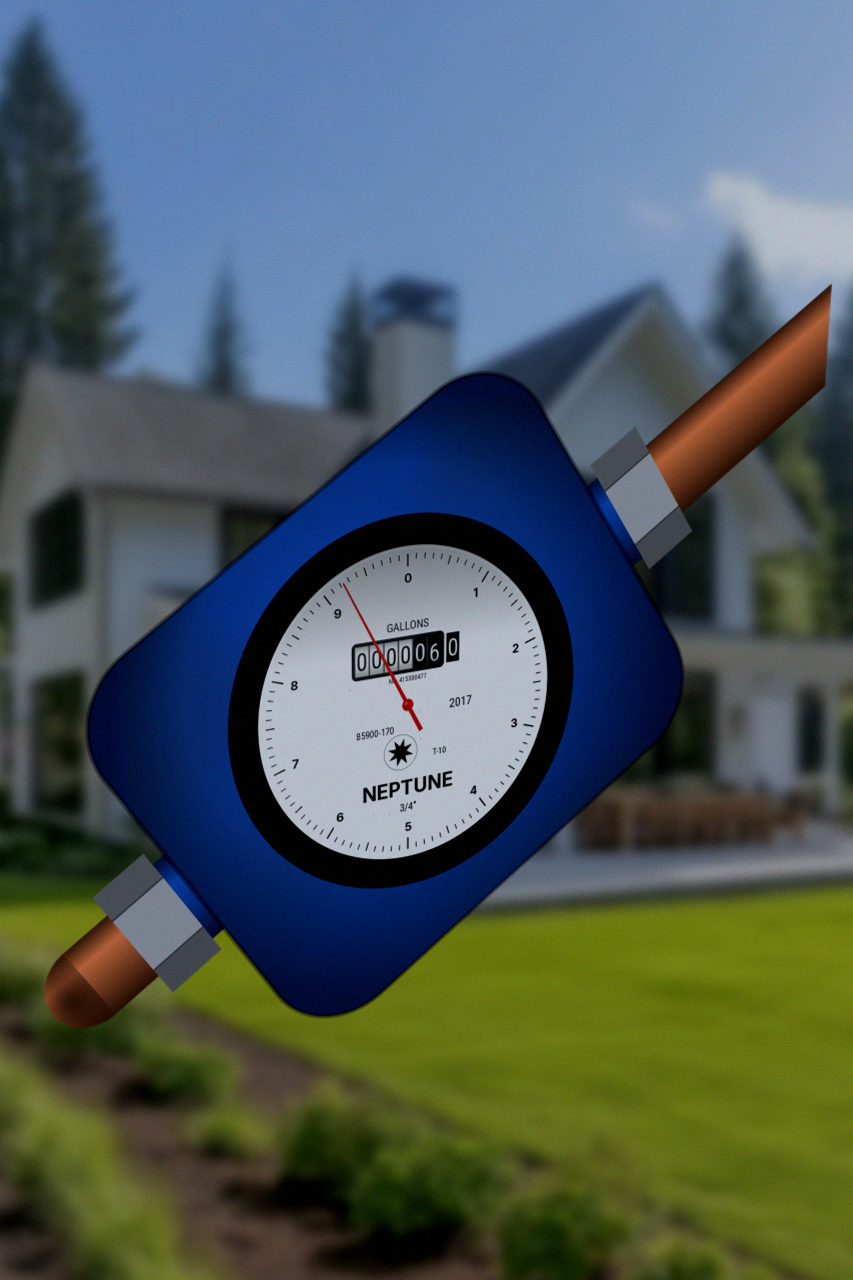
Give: 59.2 gal
